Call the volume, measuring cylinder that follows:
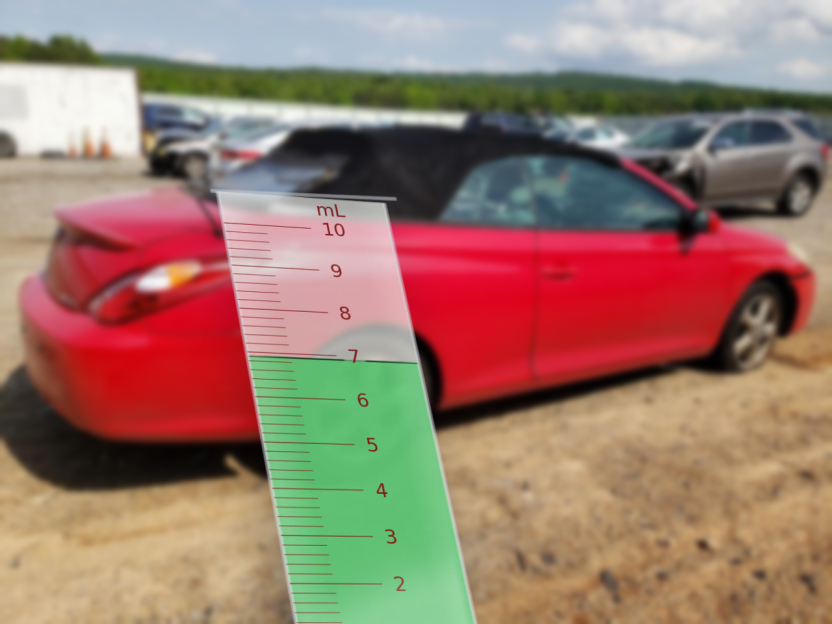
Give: 6.9 mL
